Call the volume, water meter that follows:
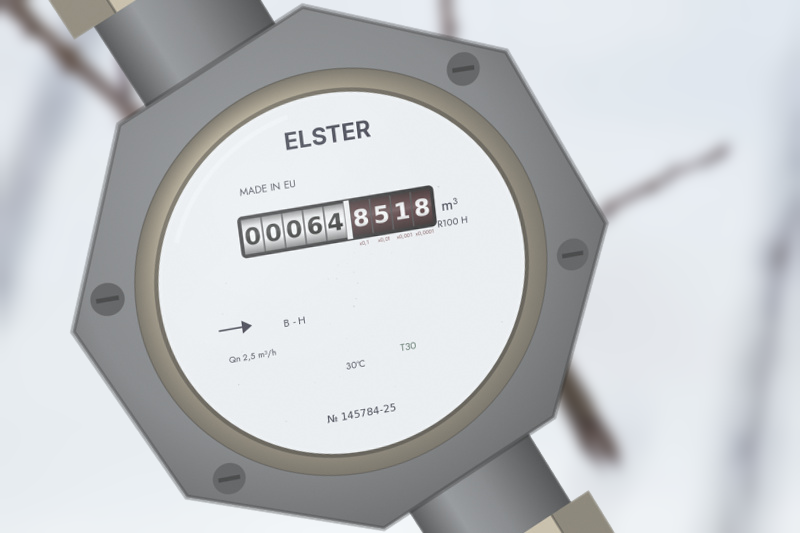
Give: 64.8518 m³
